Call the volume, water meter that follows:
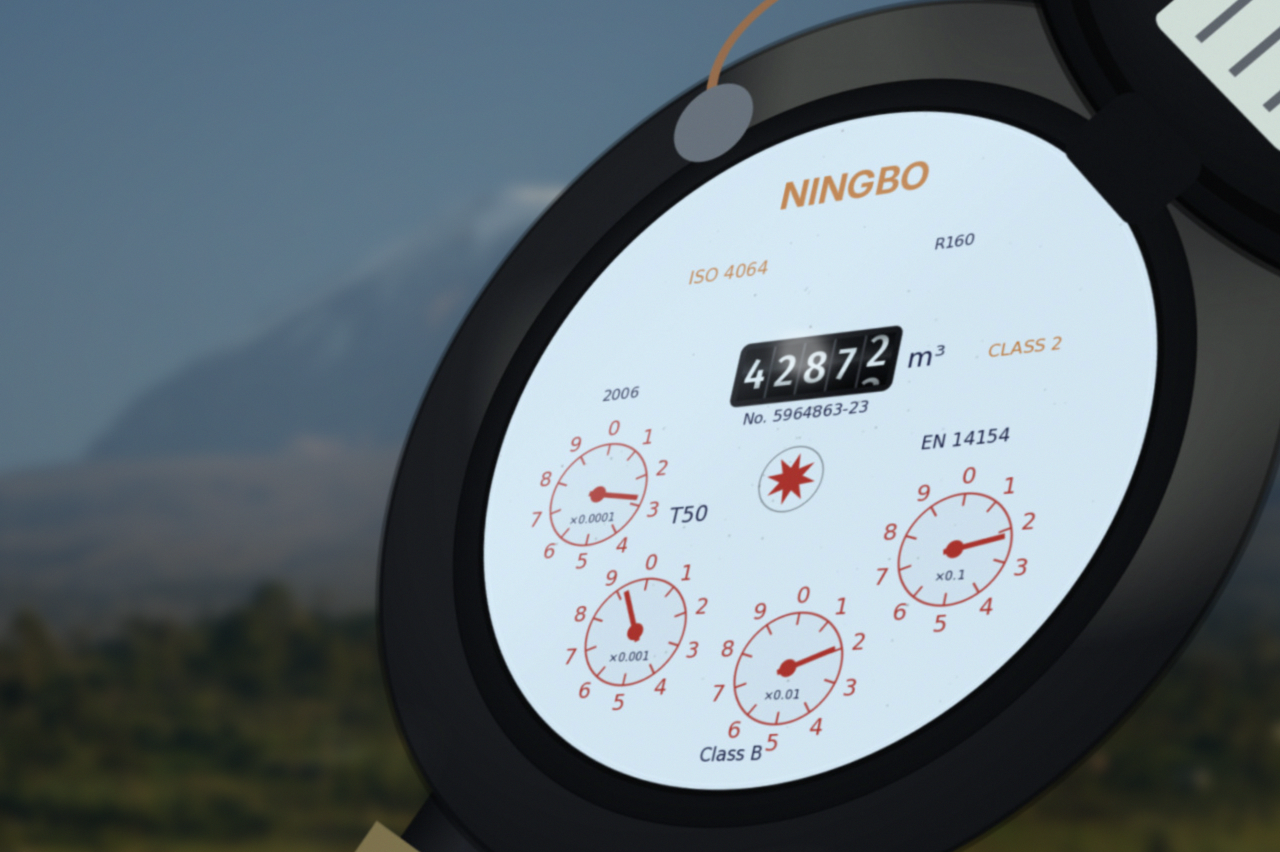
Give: 42872.2192 m³
